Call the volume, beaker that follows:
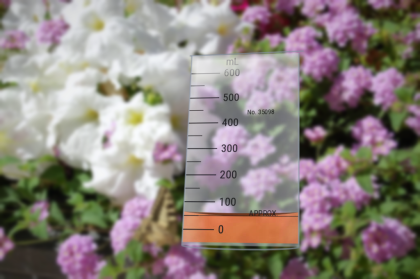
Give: 50 mL
